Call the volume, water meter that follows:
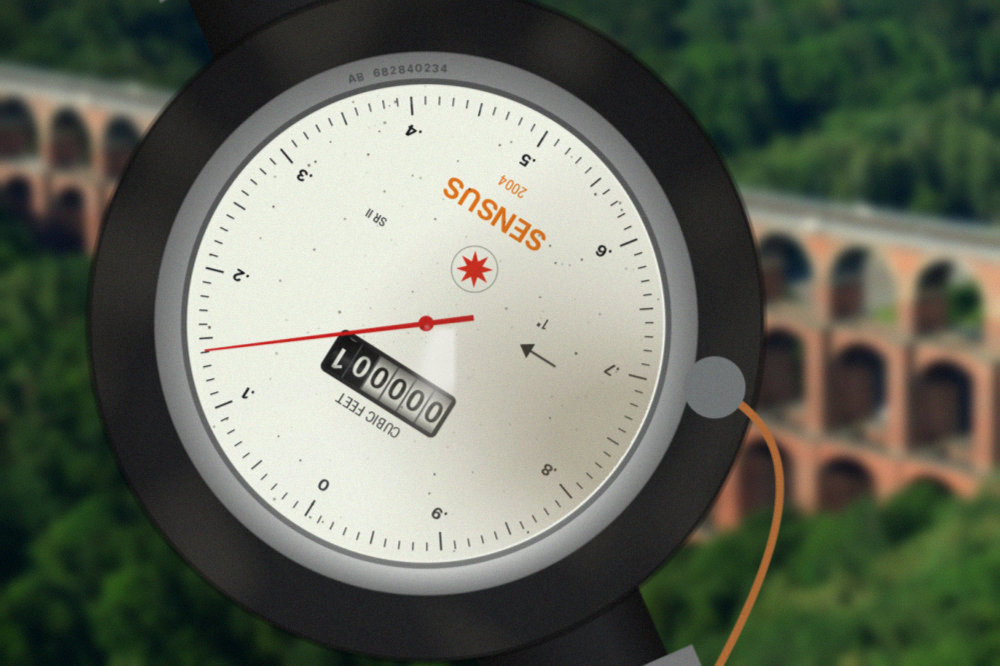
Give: 1.14 ft³
